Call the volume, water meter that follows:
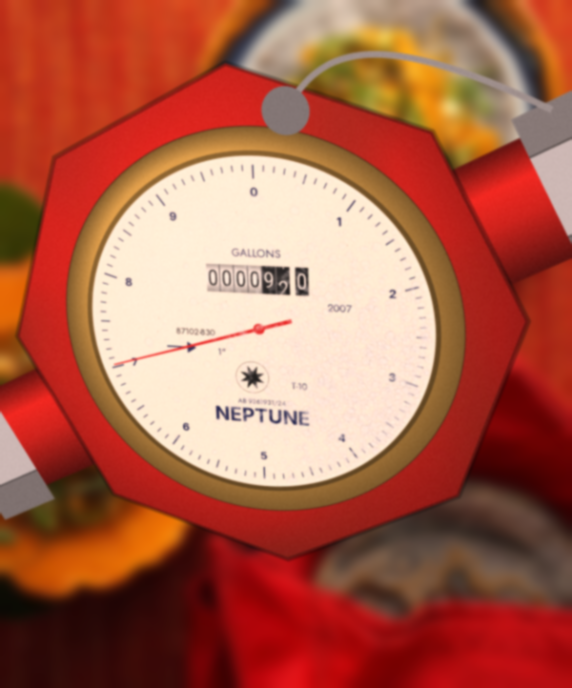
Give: 917.0 gal
